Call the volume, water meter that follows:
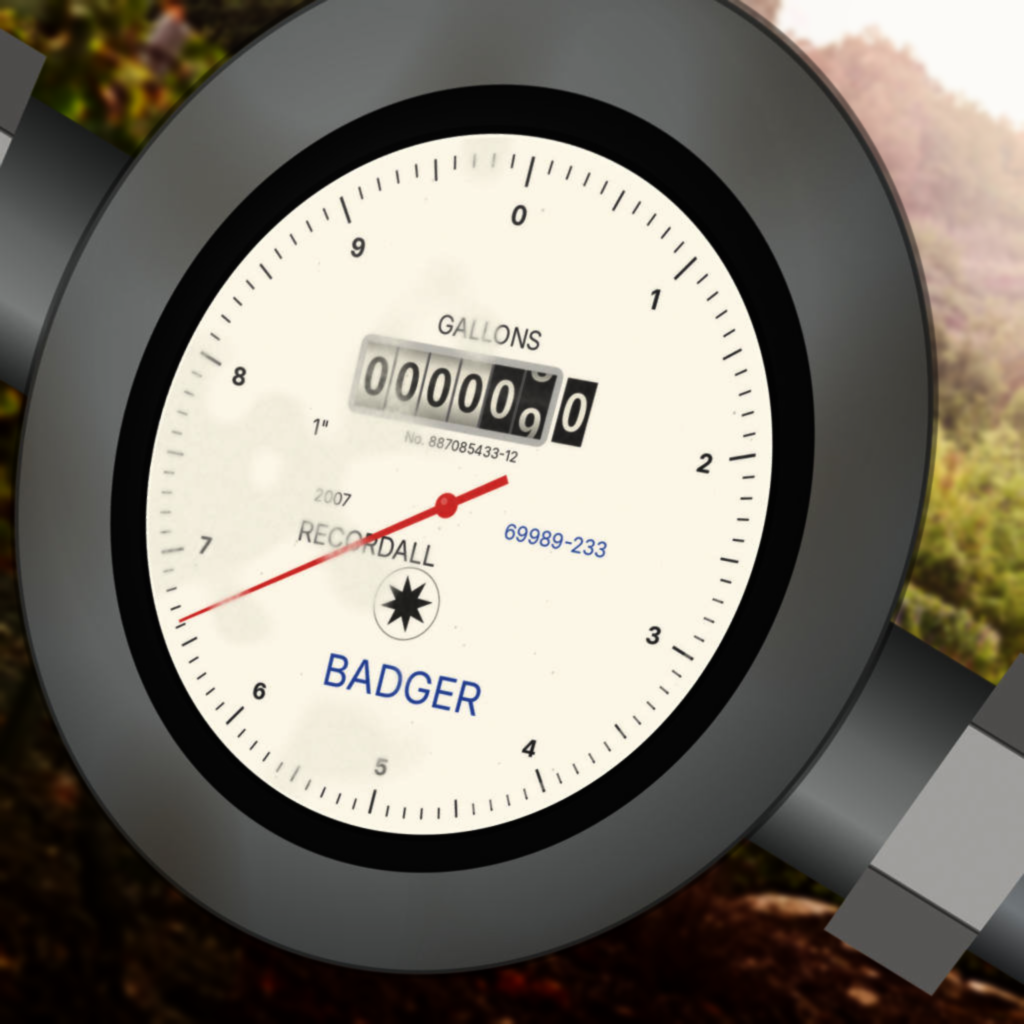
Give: 86.6 gal
